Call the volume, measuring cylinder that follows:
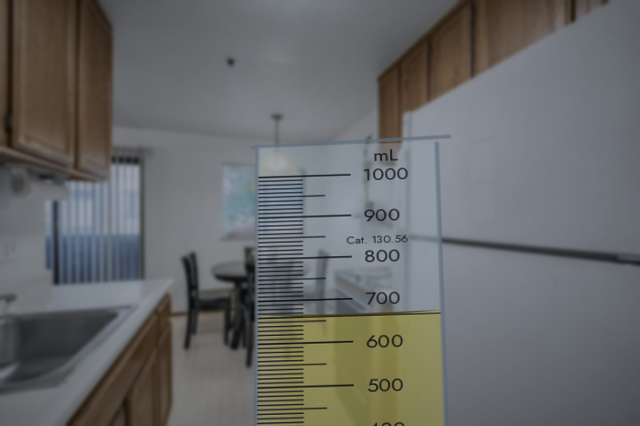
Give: 660 mL
